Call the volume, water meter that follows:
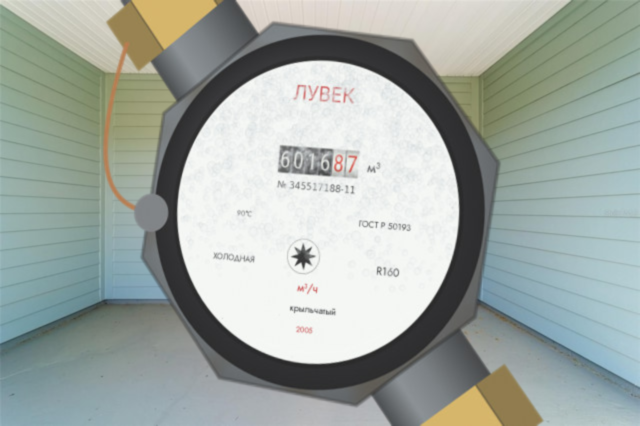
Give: 6016.87 m³
